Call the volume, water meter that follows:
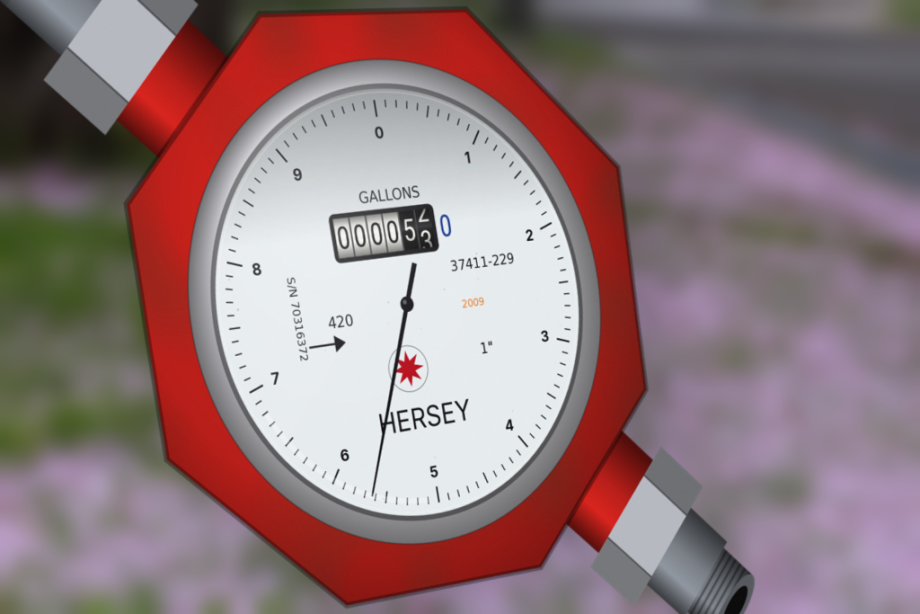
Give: 525.6 gal
